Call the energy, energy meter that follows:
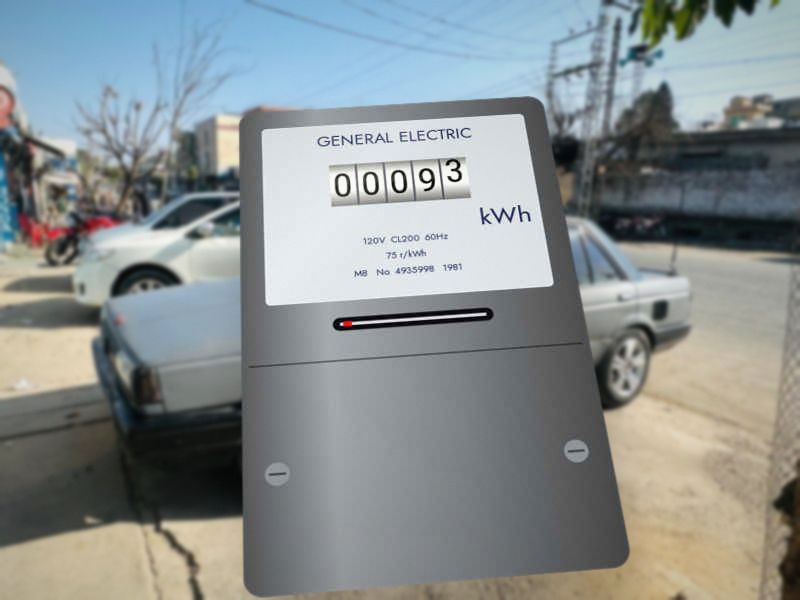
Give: 93 kWh
